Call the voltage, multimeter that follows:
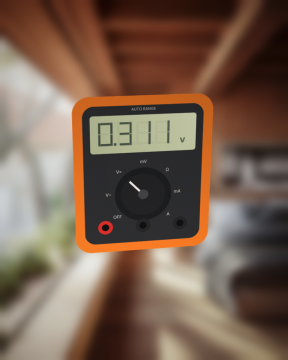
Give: 0.311 V
